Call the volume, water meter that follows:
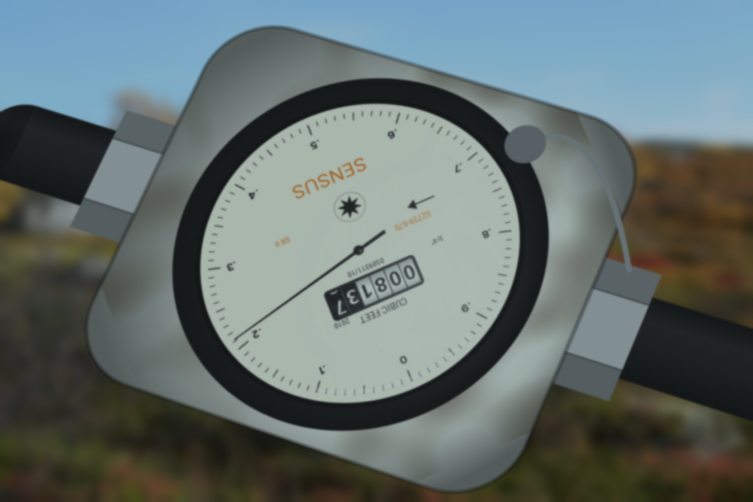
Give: 8137.21 ft³
